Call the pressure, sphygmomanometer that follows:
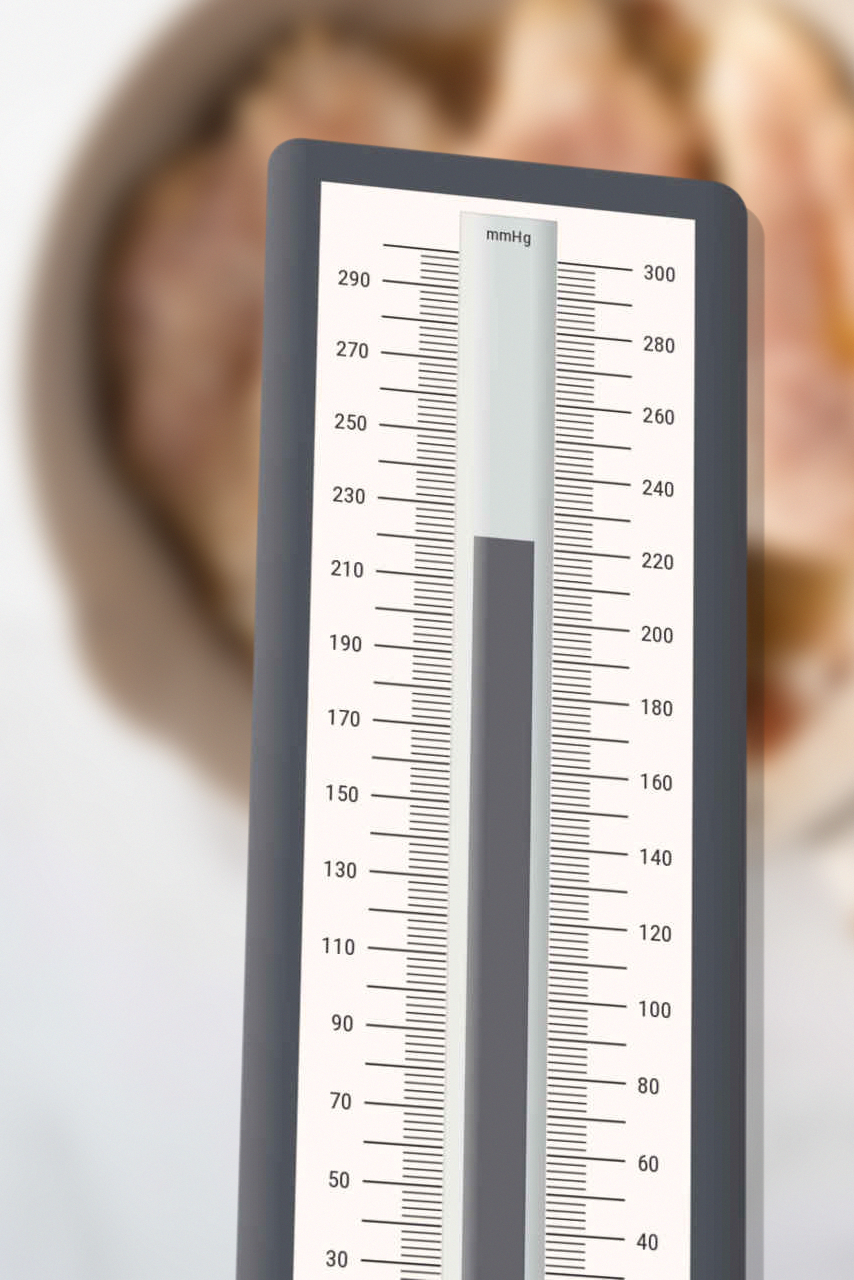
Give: 222 mmHg
